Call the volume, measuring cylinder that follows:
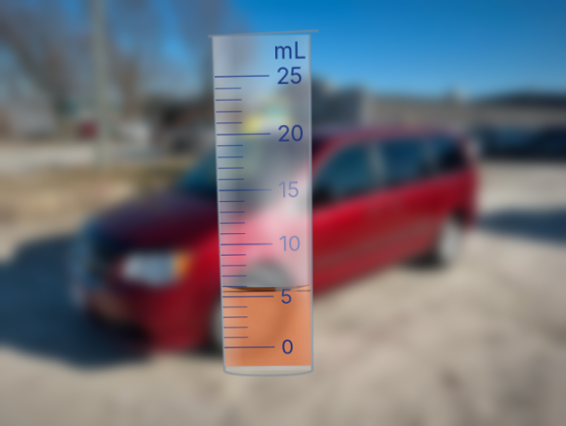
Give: 5.5 mL
